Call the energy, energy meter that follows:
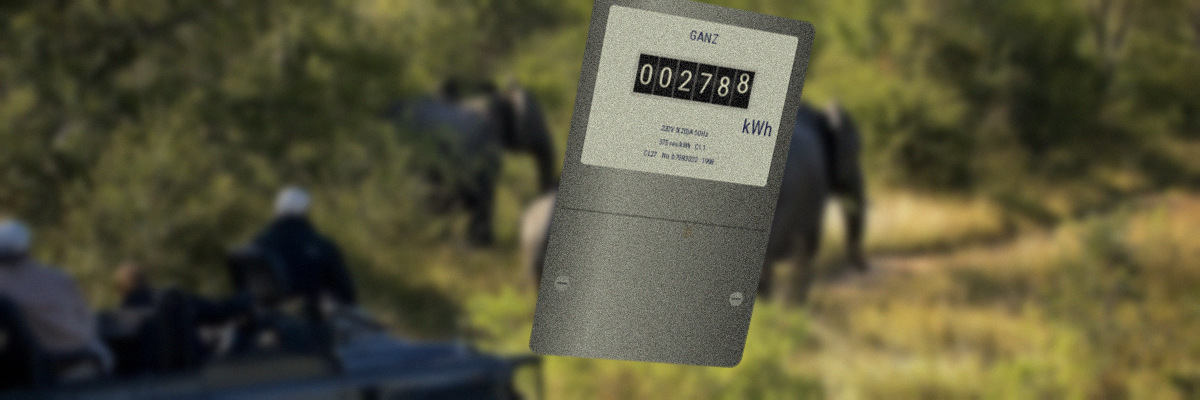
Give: 2788 kWh
